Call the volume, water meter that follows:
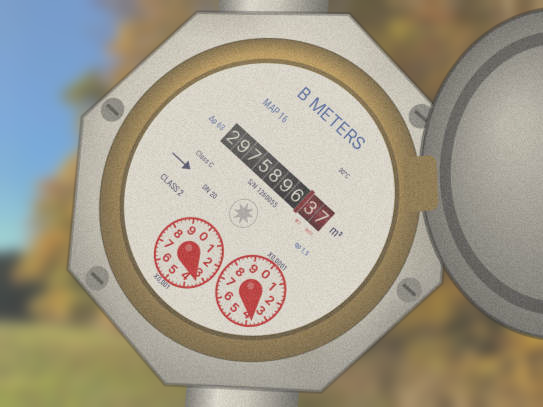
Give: 2975896.3733 m³
